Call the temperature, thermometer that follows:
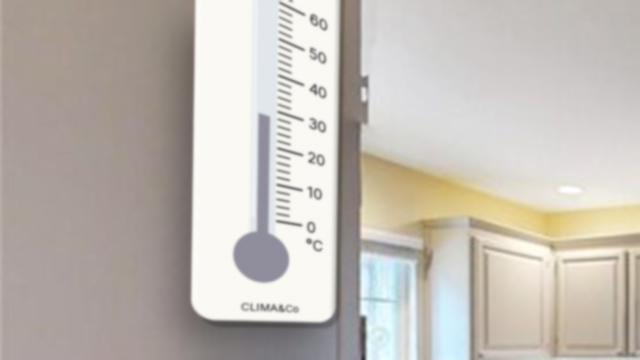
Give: 28 °C
